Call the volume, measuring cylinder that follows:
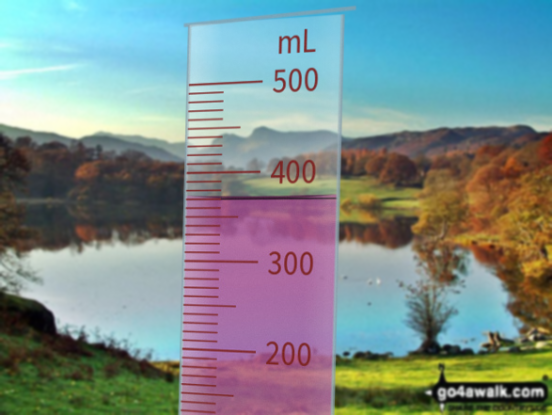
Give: 370 mL
